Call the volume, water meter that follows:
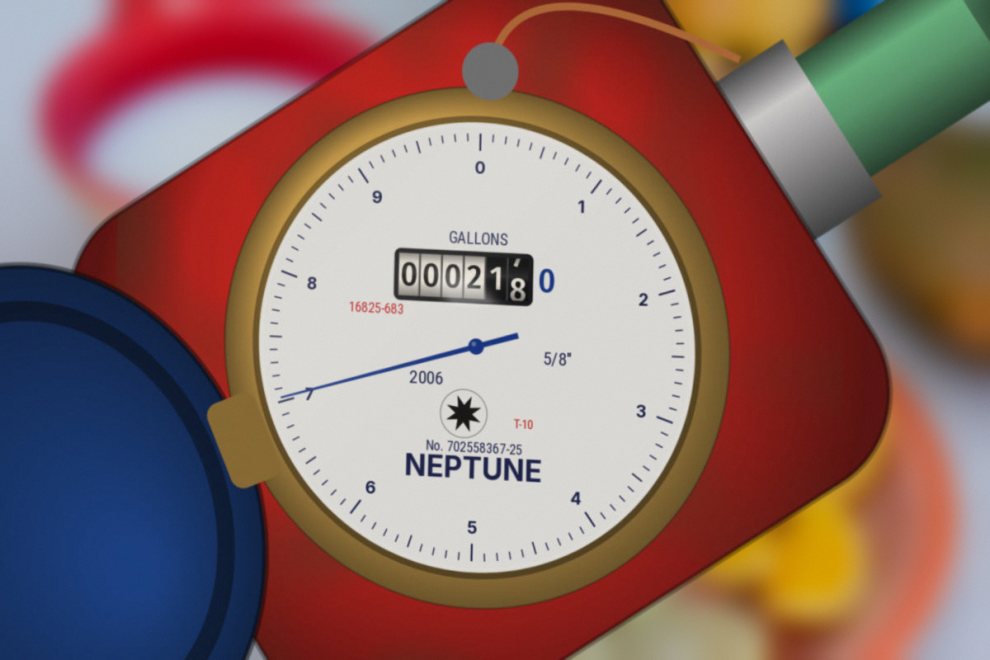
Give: 2177.0 gal
